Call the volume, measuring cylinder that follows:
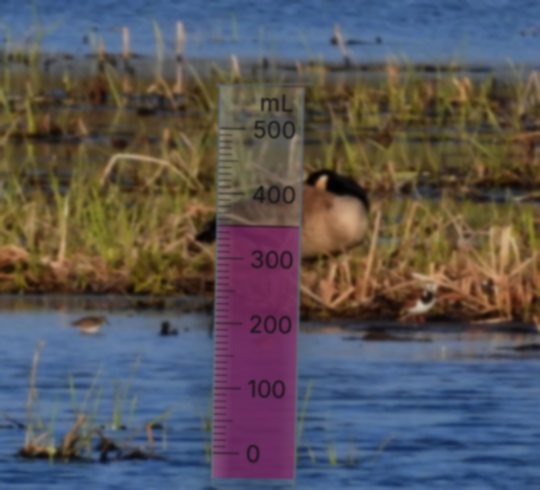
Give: 350 mL
